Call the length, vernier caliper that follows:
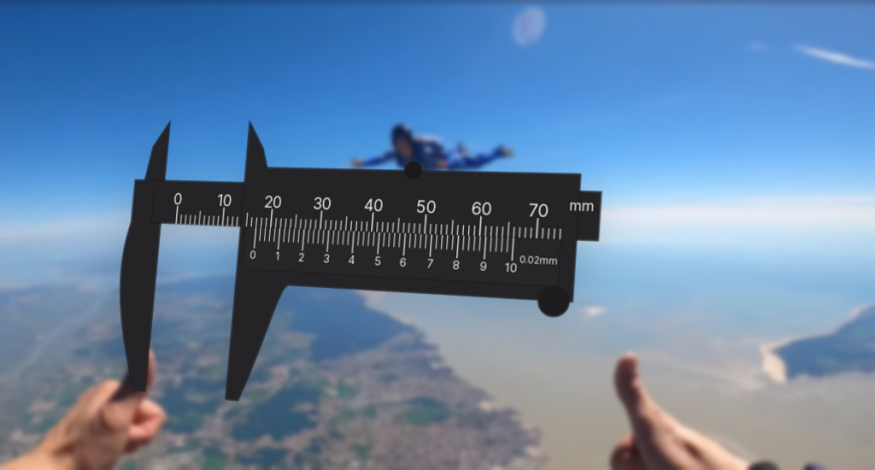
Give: 17.0 mm
